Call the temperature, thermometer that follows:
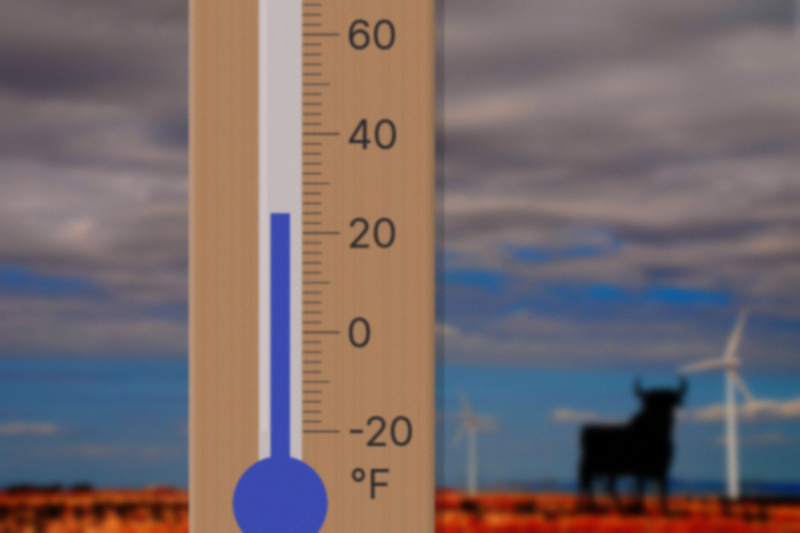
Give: 24 °F
